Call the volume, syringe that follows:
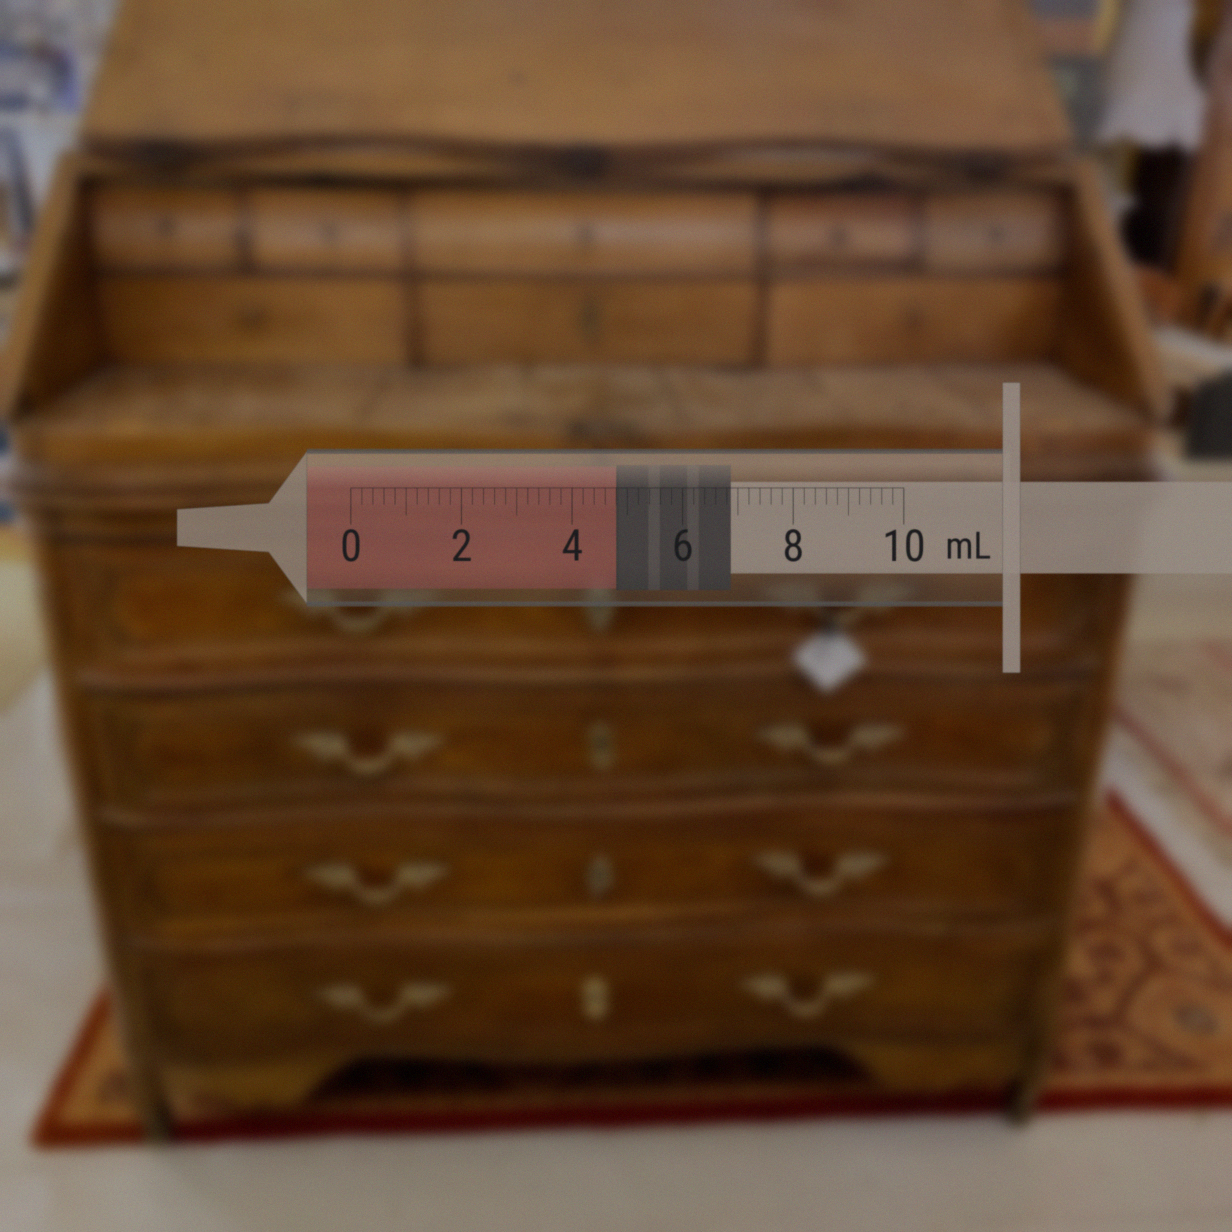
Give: 4.8 mL
